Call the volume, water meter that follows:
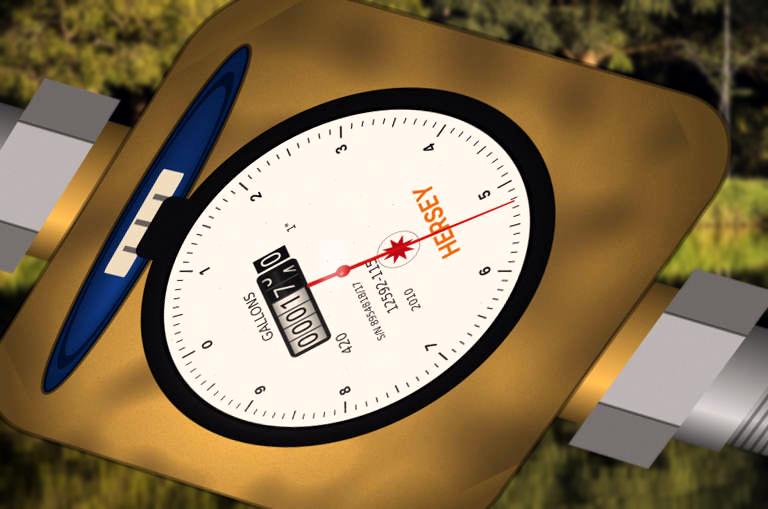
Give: 1735.2 gal
